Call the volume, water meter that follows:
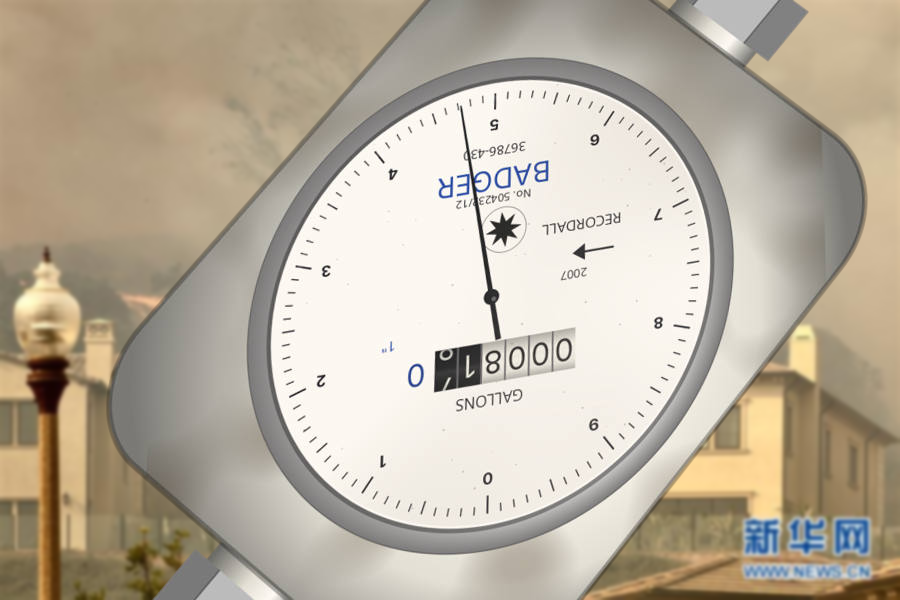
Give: 8174.7 gal
